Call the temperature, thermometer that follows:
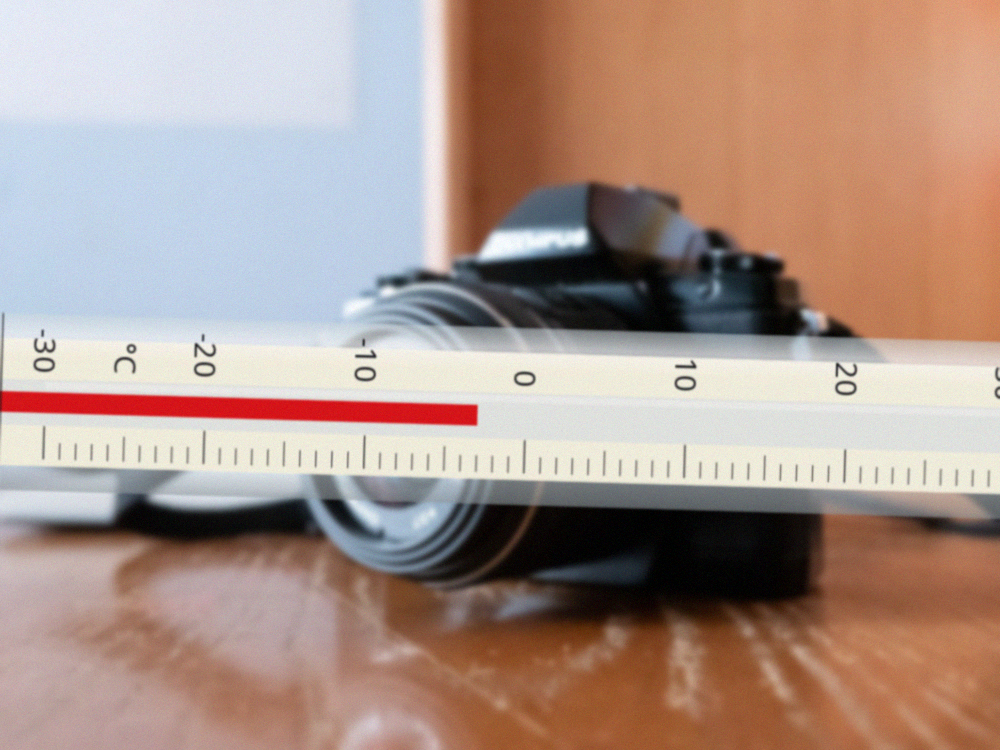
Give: -3 °C
